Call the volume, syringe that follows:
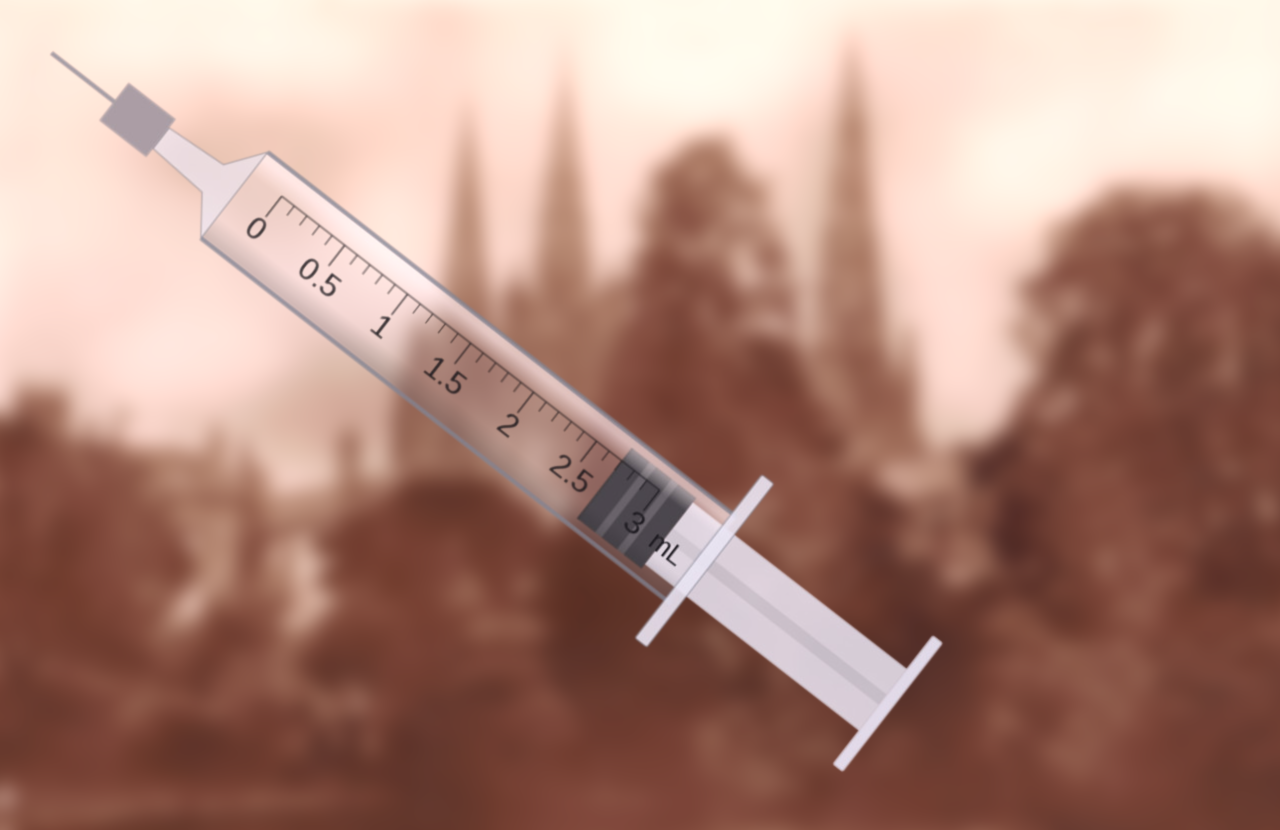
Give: 2.7 mL
